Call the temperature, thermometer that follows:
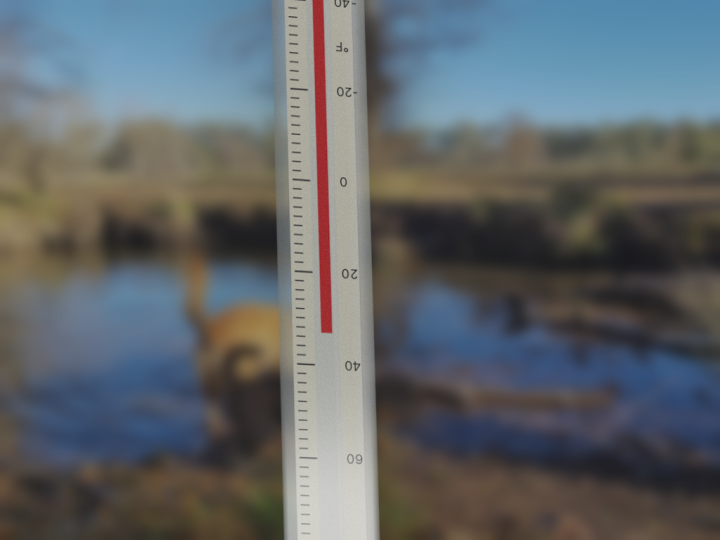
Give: 33 °F
